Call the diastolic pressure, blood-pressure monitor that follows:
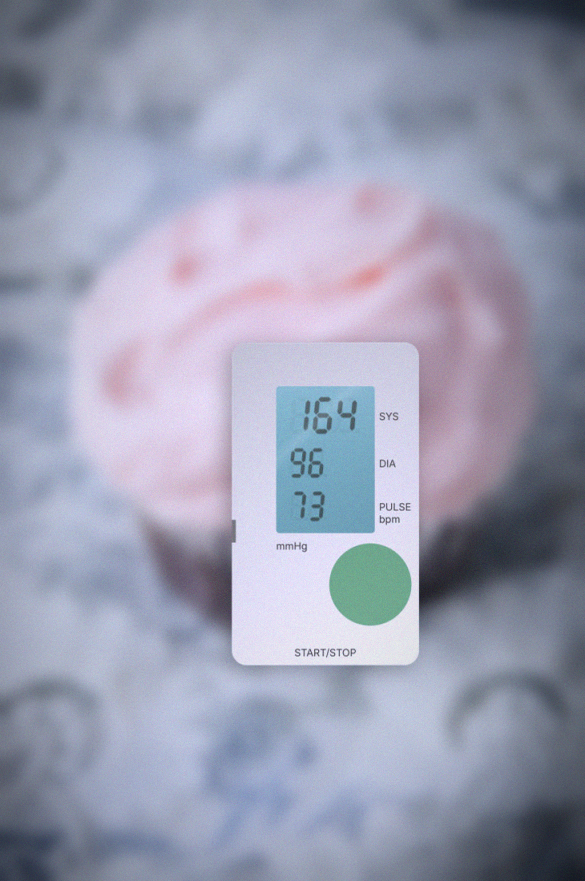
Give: 96 mmHg
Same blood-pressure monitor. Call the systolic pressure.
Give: 164 mmHg
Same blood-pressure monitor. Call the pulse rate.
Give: 73 bpm
